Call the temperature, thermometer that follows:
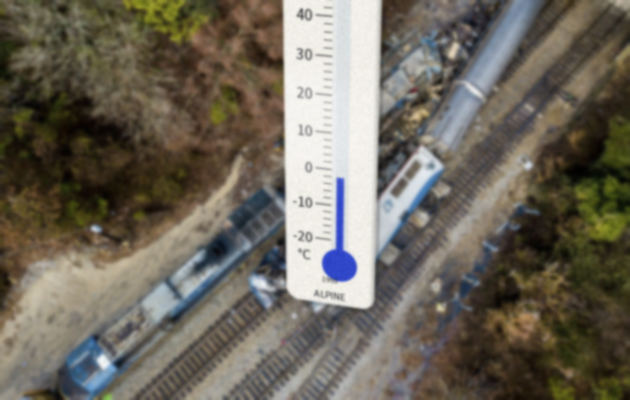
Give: -2 °C
